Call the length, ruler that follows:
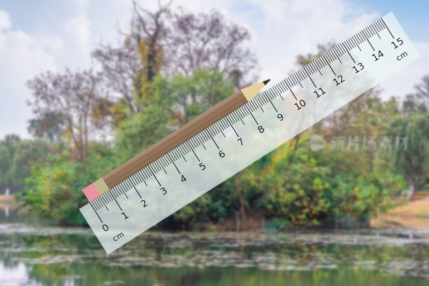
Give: 9.5 cm
